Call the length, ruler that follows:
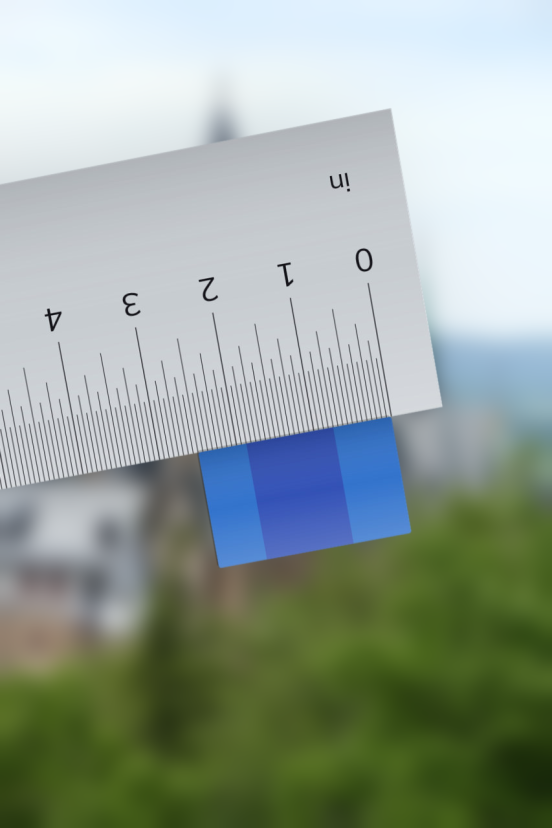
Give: 2.5 in
